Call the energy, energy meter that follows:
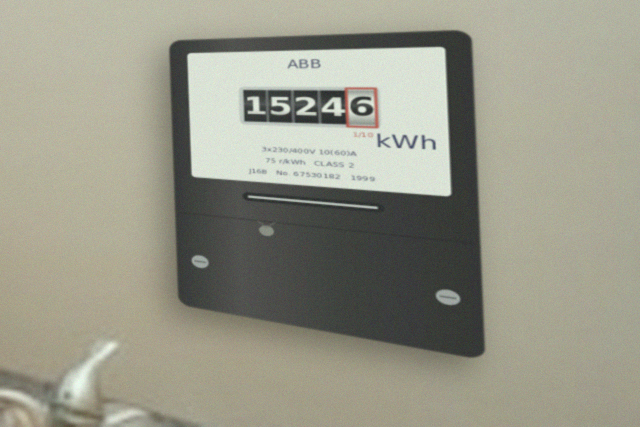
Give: 1524.6 kWh
